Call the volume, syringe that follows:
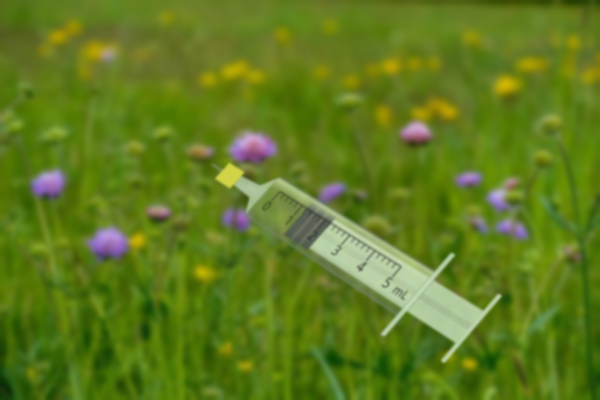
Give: 1.2 mL
